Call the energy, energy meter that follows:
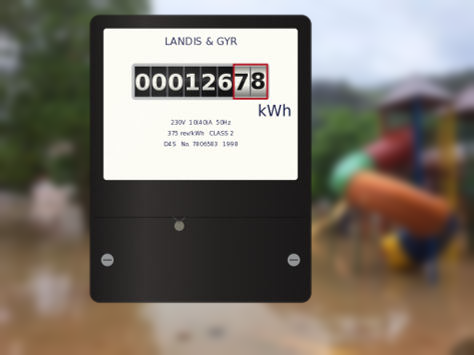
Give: 126.78 kWh
